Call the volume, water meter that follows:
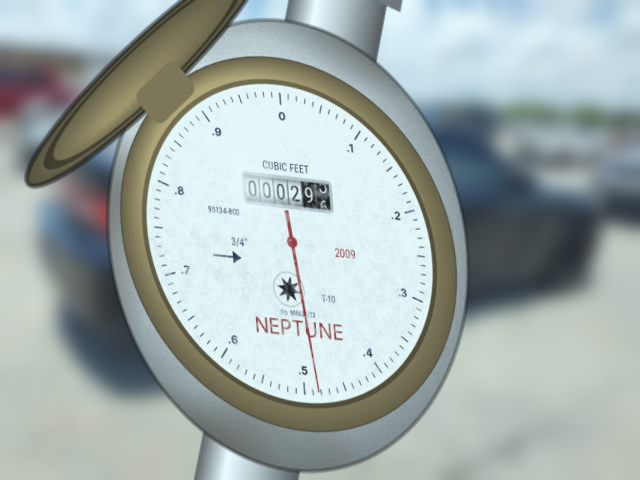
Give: 295.48 ft³
